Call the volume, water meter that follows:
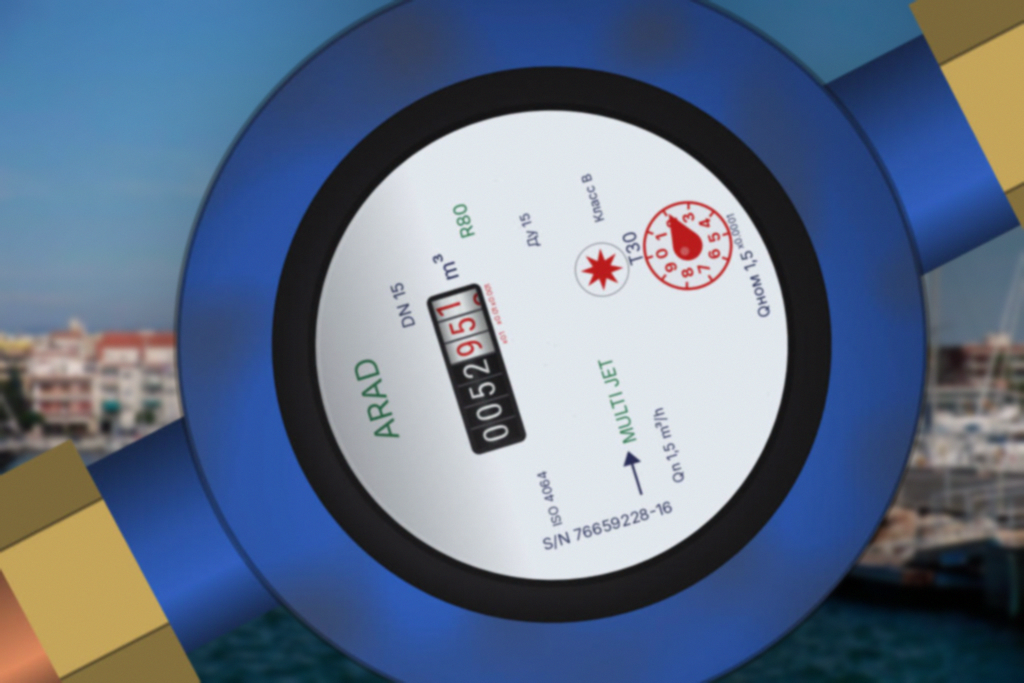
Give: 52.9512 m³
